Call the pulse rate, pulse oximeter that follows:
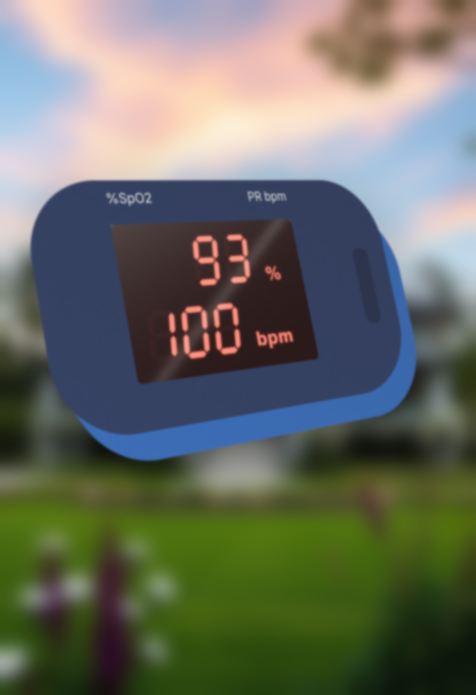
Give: 100 bpm
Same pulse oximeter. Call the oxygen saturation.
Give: 93 %
